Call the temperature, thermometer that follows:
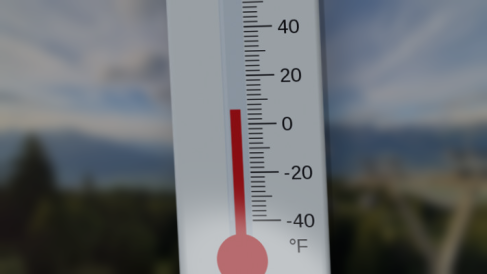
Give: 6 °F
